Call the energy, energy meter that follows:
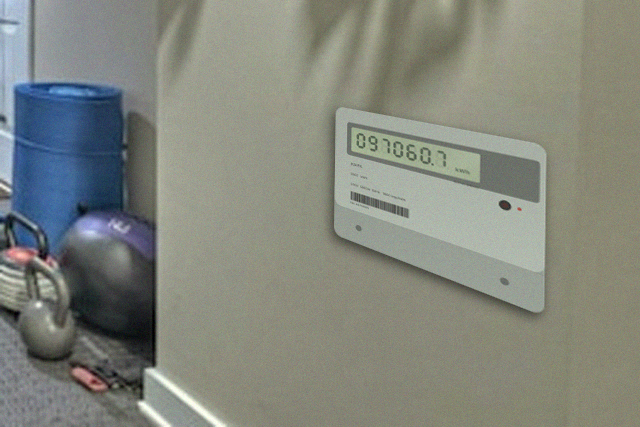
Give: 97060.7 kWh
